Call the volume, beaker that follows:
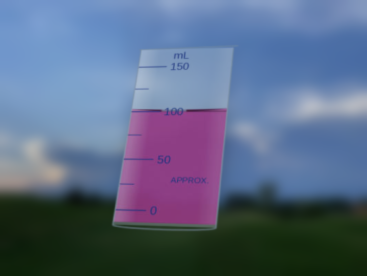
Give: 100 mL
